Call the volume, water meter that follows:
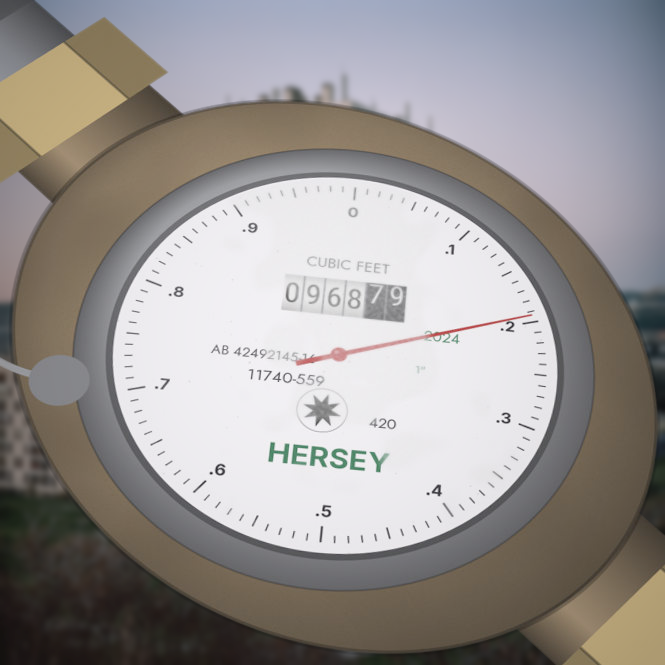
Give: 96879.19 ft³
